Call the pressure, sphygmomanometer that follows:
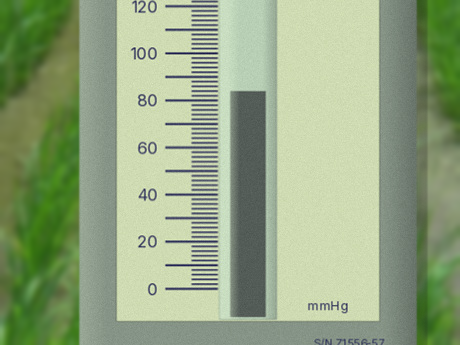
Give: 84 mmHg
